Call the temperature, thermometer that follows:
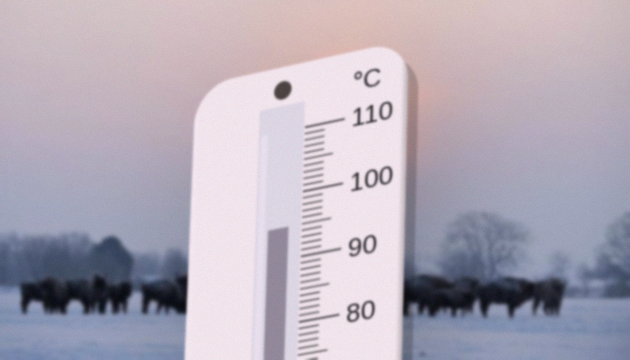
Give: 95 °C
